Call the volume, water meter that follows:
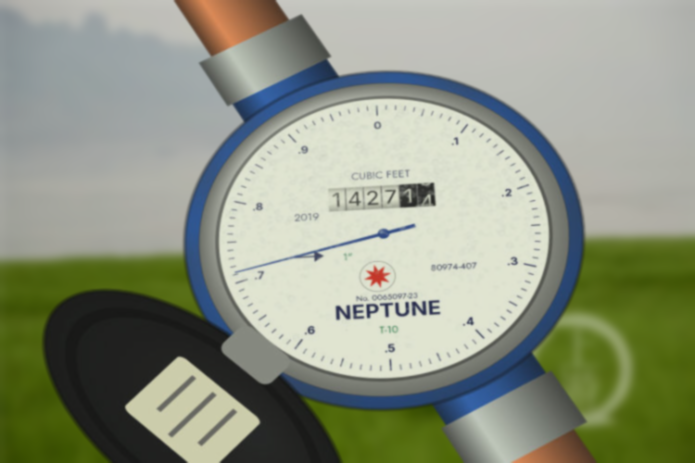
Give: 142713.71 ft³
